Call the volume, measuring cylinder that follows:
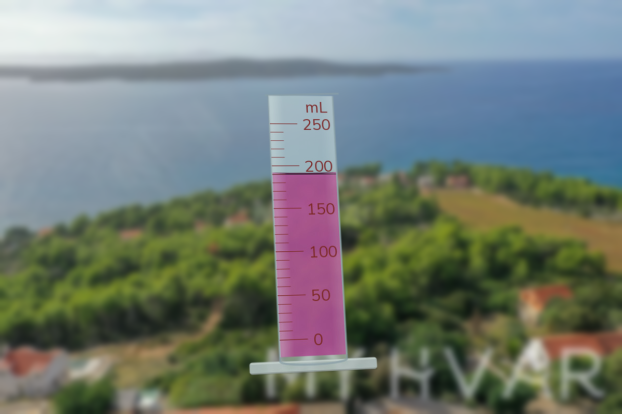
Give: 190 mL
